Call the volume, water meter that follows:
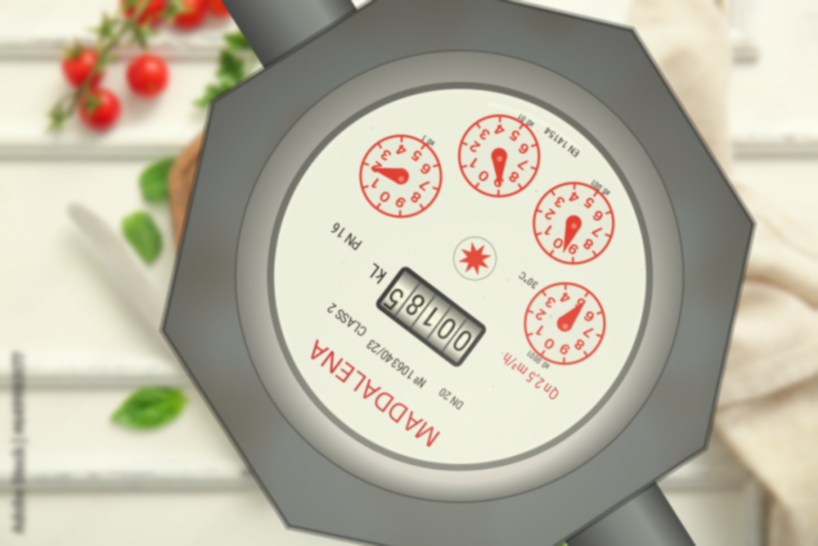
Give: 185.1895 kL
